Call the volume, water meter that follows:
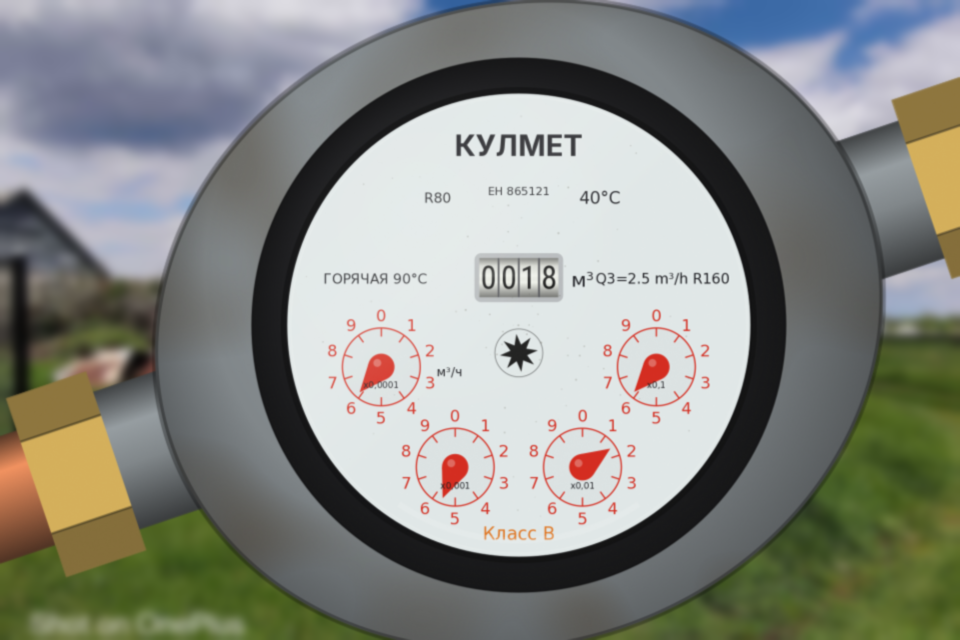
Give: 18.6156 m³
